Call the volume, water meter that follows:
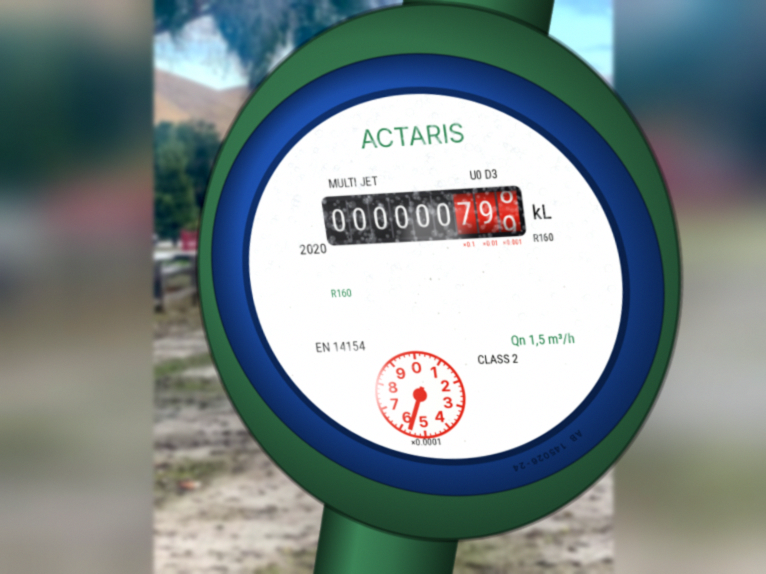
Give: 0.7985 kL
